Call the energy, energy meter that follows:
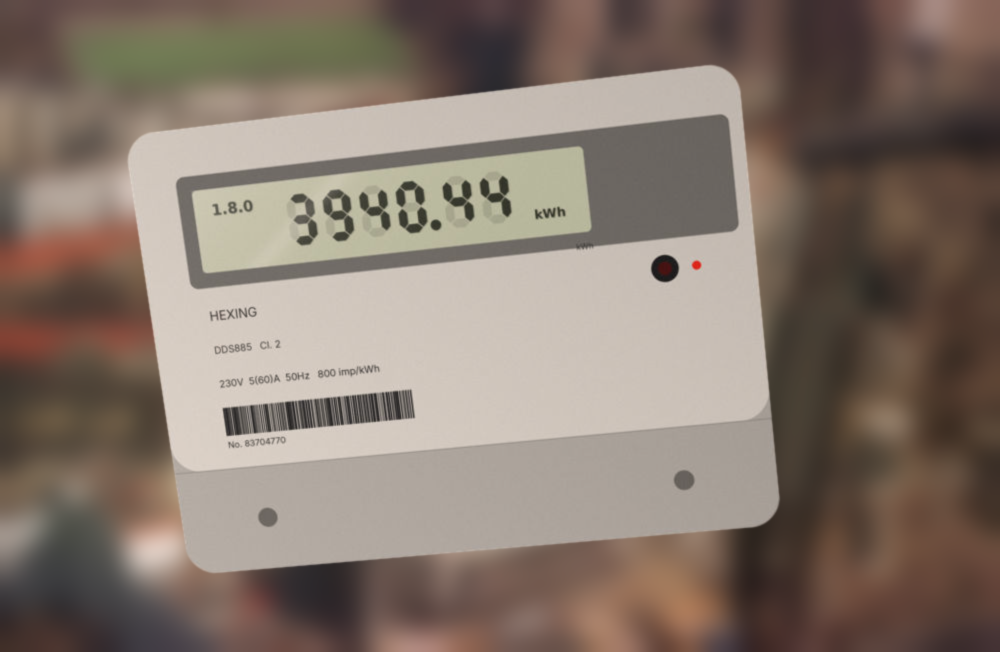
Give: 3940.44 kWh
